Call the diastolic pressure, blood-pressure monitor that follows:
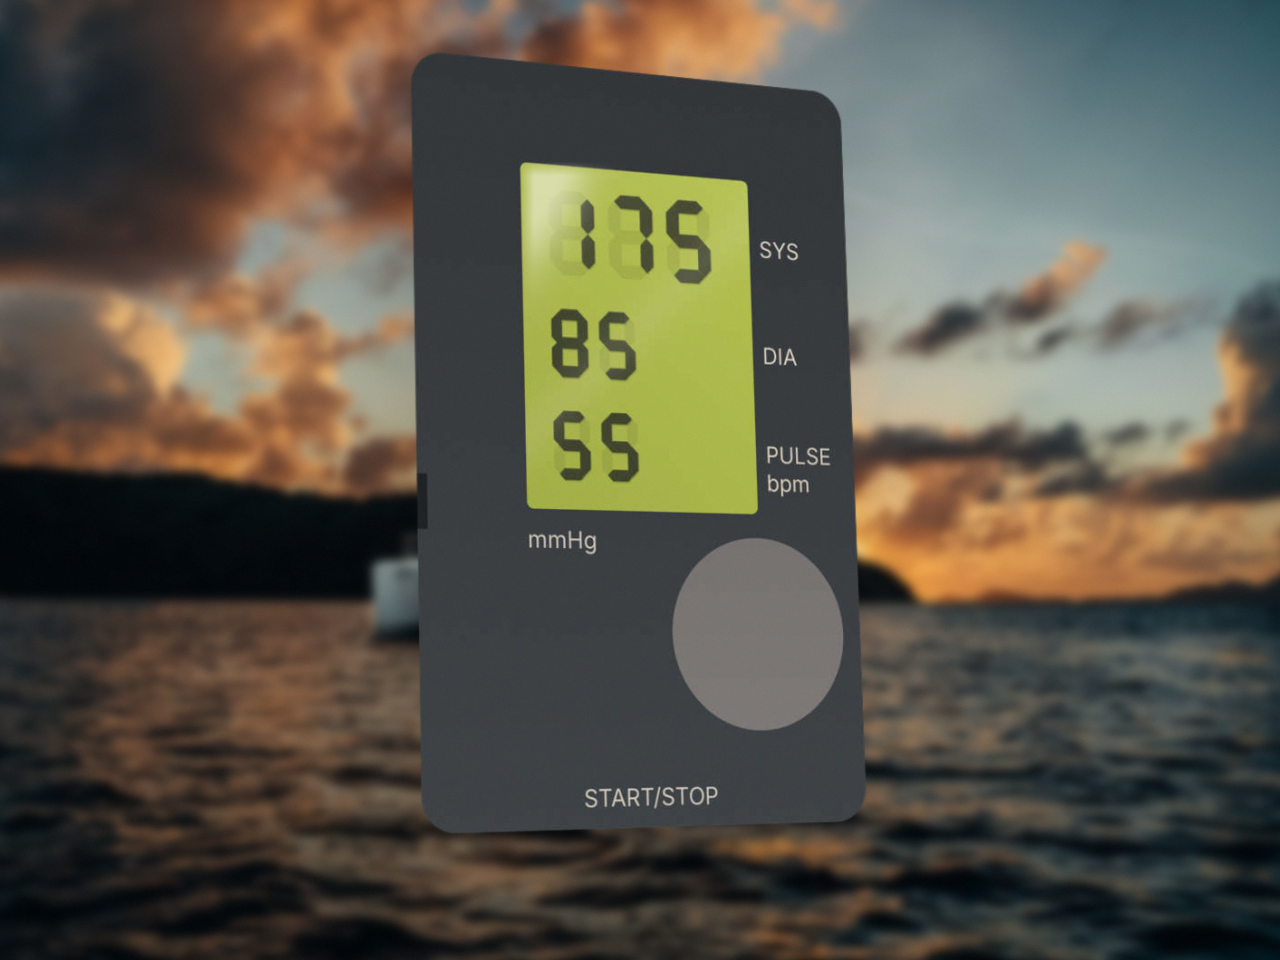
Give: 85 mmHg
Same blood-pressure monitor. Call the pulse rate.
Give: 55 bpm
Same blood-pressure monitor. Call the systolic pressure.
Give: 175 mmHg
